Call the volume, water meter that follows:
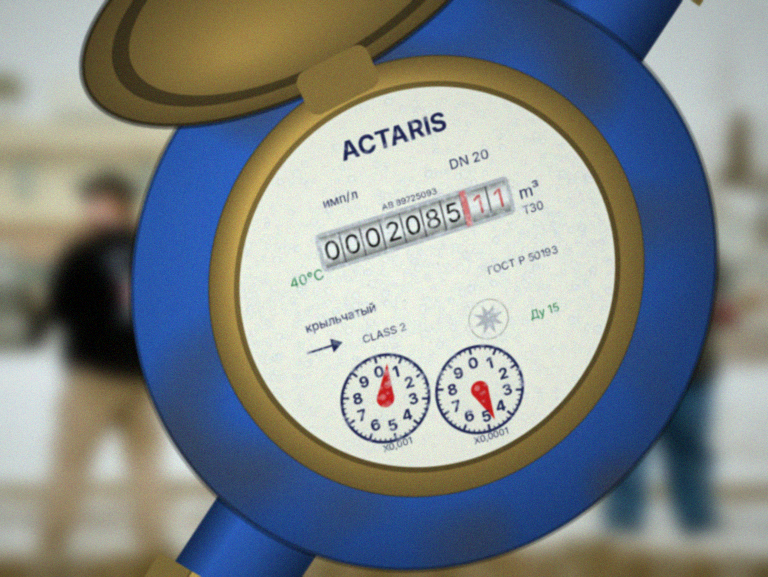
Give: 2085.1104 m³
